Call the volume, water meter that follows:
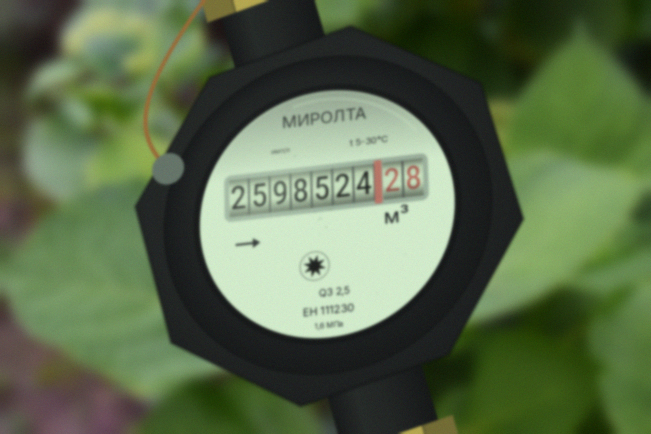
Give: 2598524.28 m³
